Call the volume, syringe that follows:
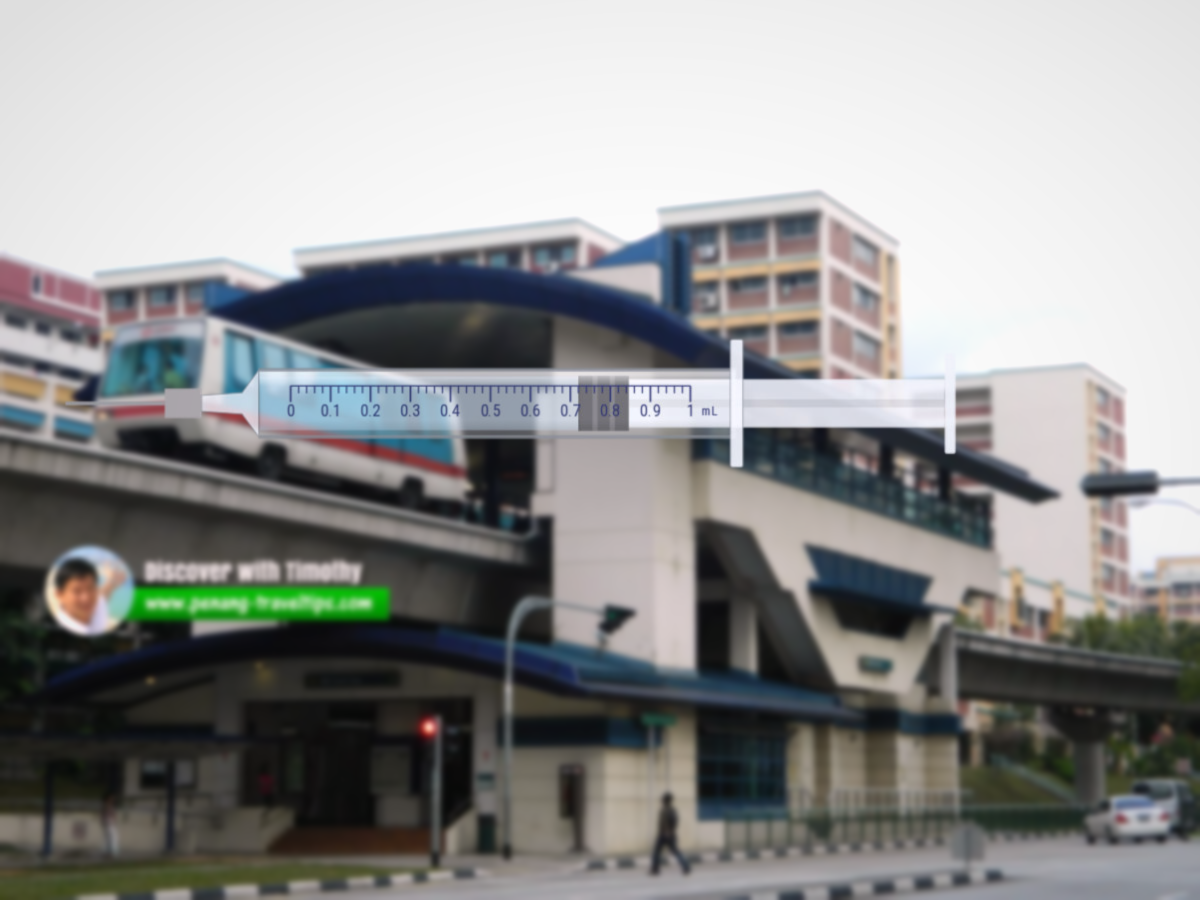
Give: 0.72 mL
